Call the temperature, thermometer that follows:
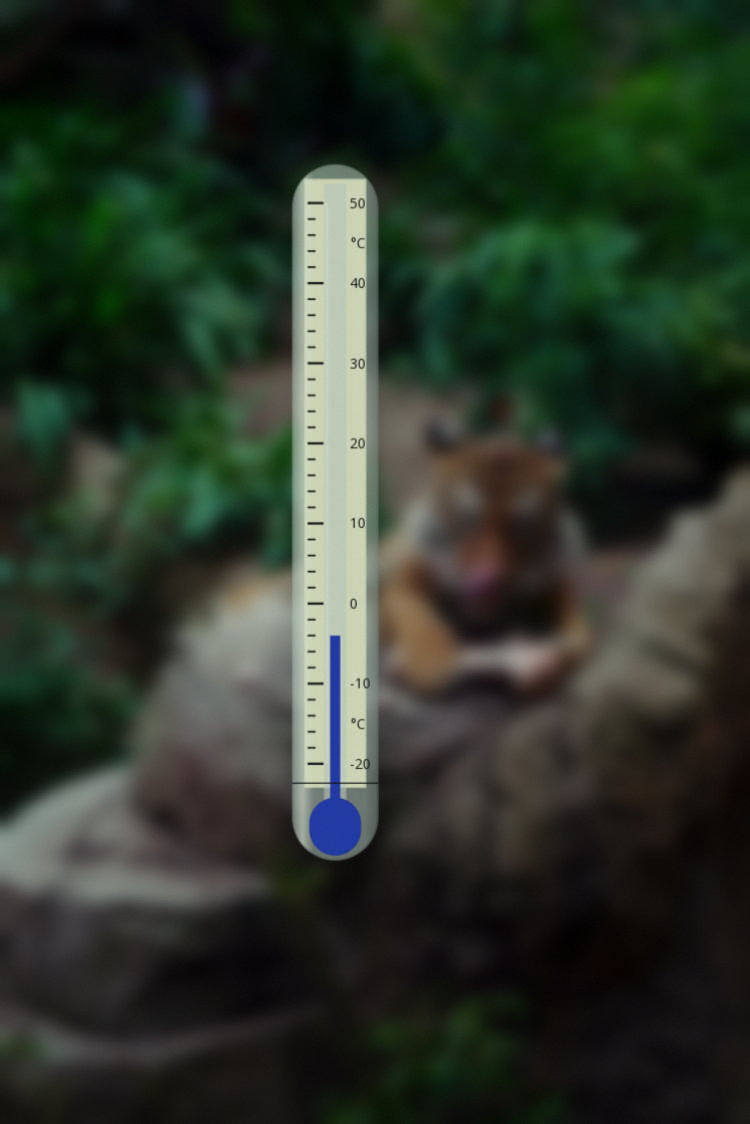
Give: -4 °C
